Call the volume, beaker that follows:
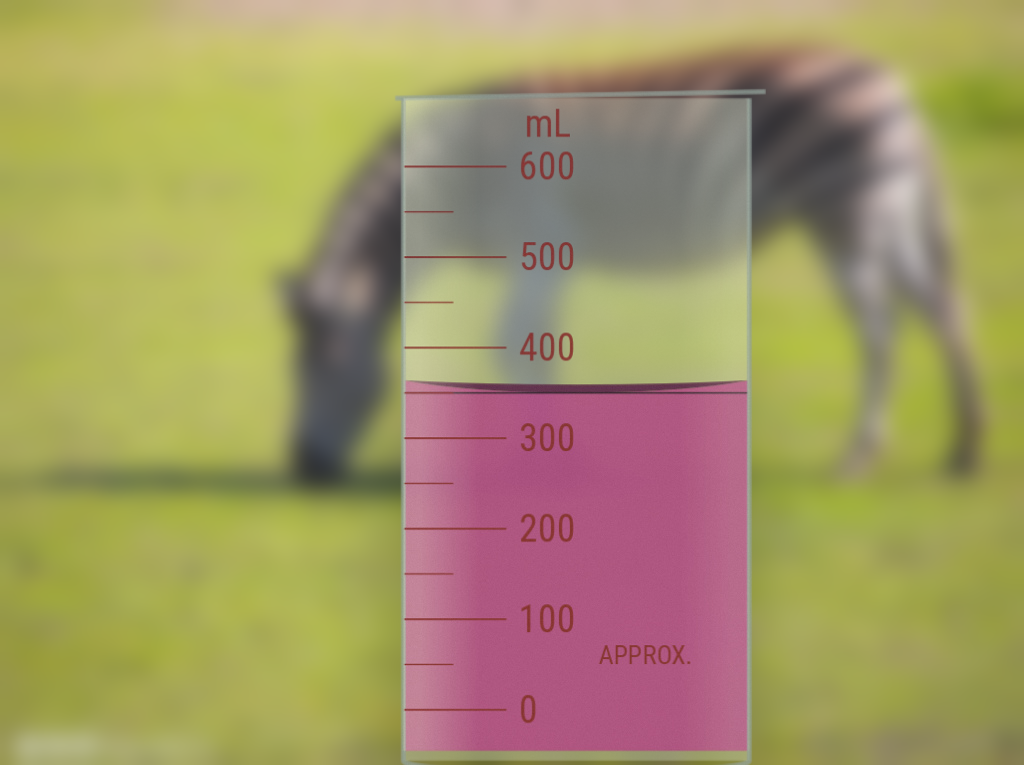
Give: 350 mL
